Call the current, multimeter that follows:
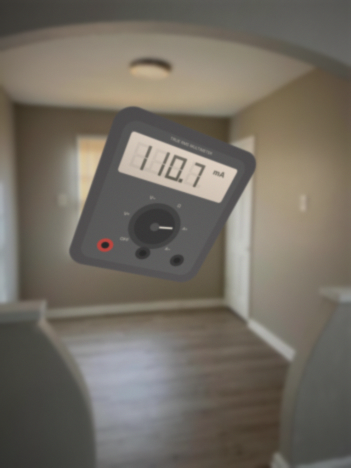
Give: 110.7 mA
